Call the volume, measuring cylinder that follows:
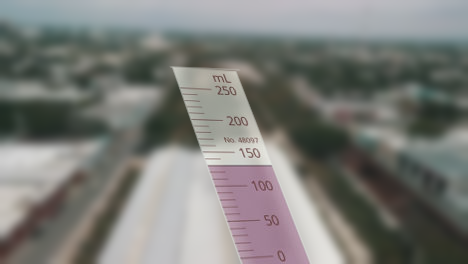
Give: 130 mL
